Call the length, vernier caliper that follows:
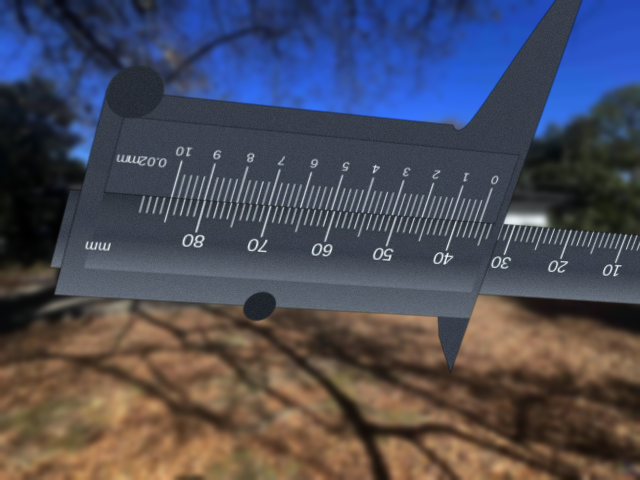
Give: 36.0 mm
